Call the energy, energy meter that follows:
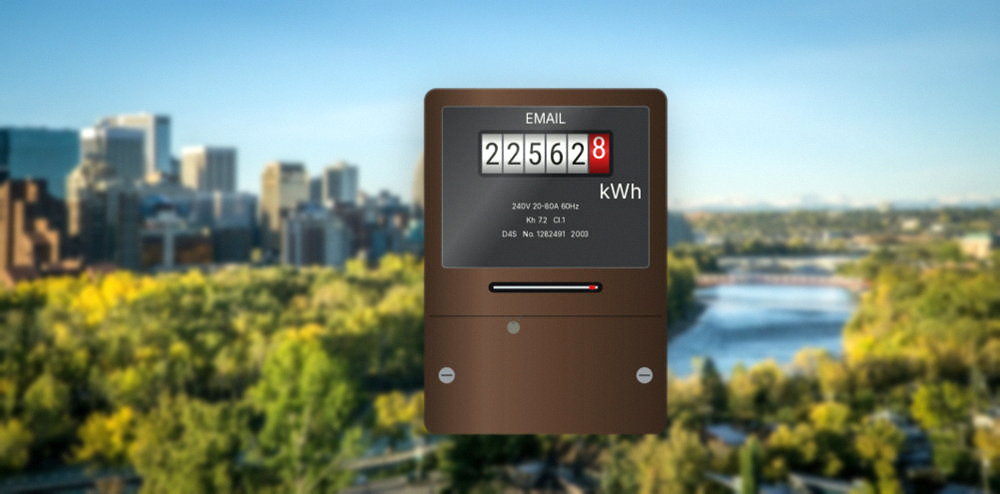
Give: 22562.8 kWh
